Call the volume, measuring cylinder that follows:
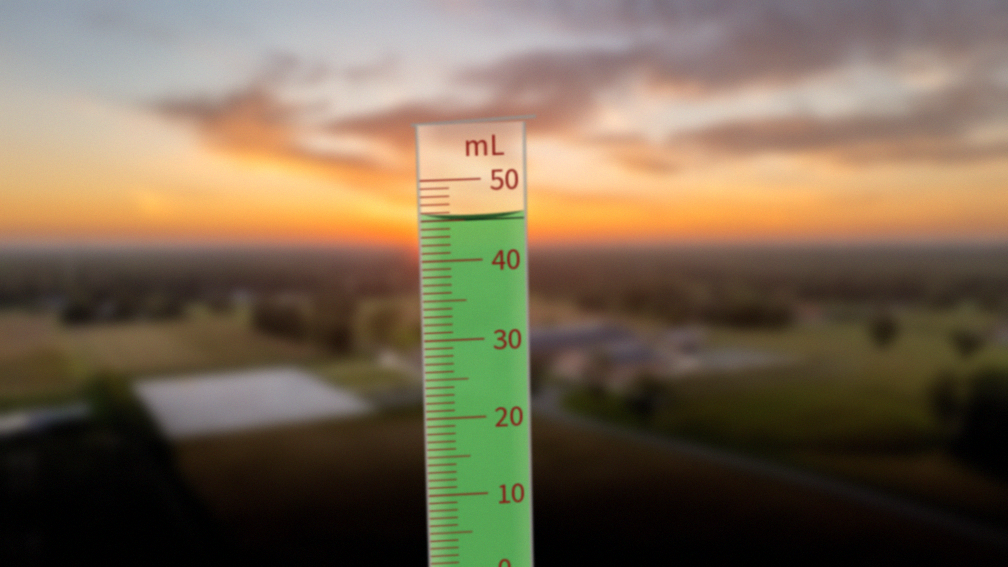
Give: 45 mL
